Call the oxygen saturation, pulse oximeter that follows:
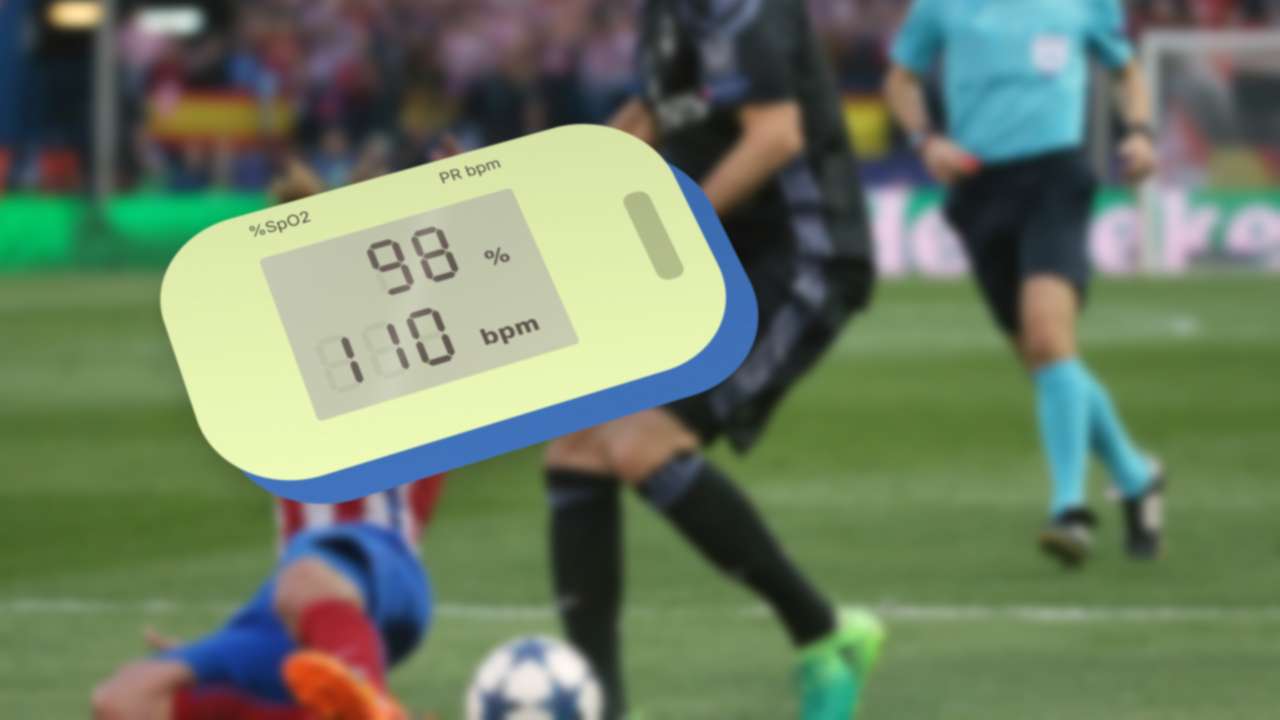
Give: 98 %
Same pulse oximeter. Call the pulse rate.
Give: 110 bpm
